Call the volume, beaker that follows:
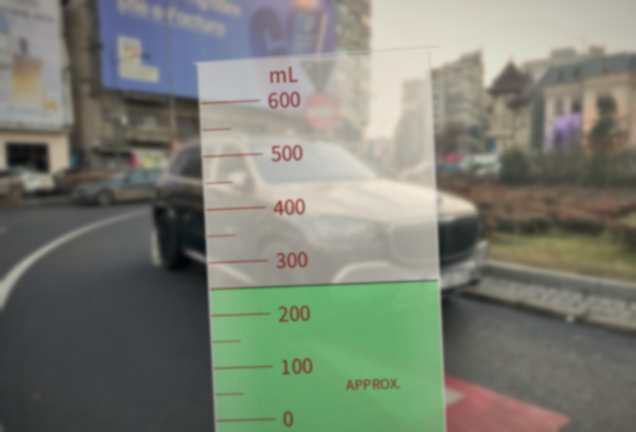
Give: 250 mL
